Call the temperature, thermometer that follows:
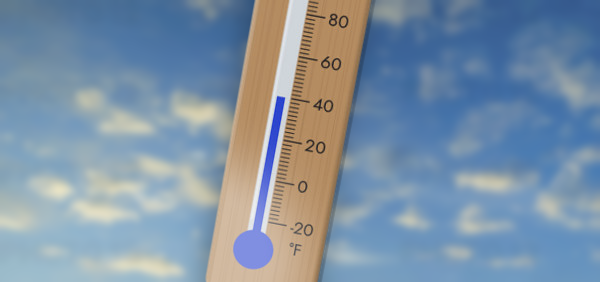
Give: 40 °F
